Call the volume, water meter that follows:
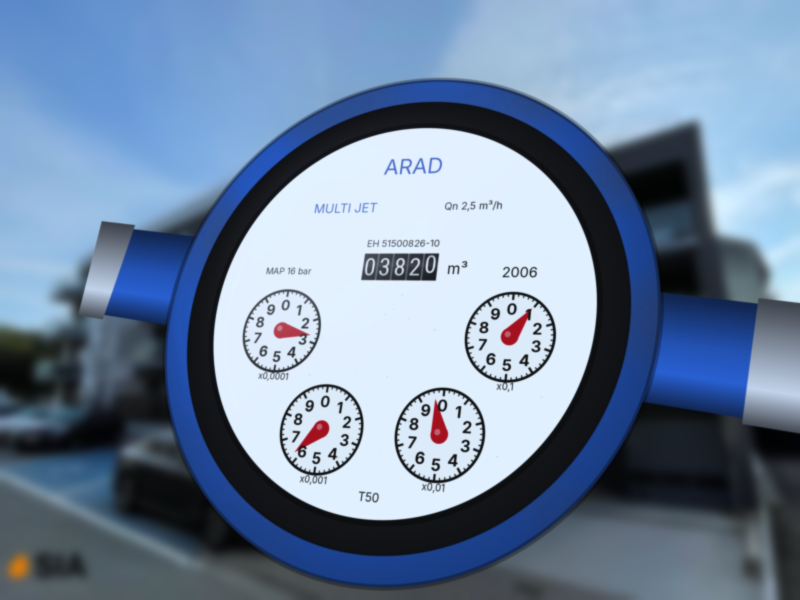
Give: 3820.0962 m³
